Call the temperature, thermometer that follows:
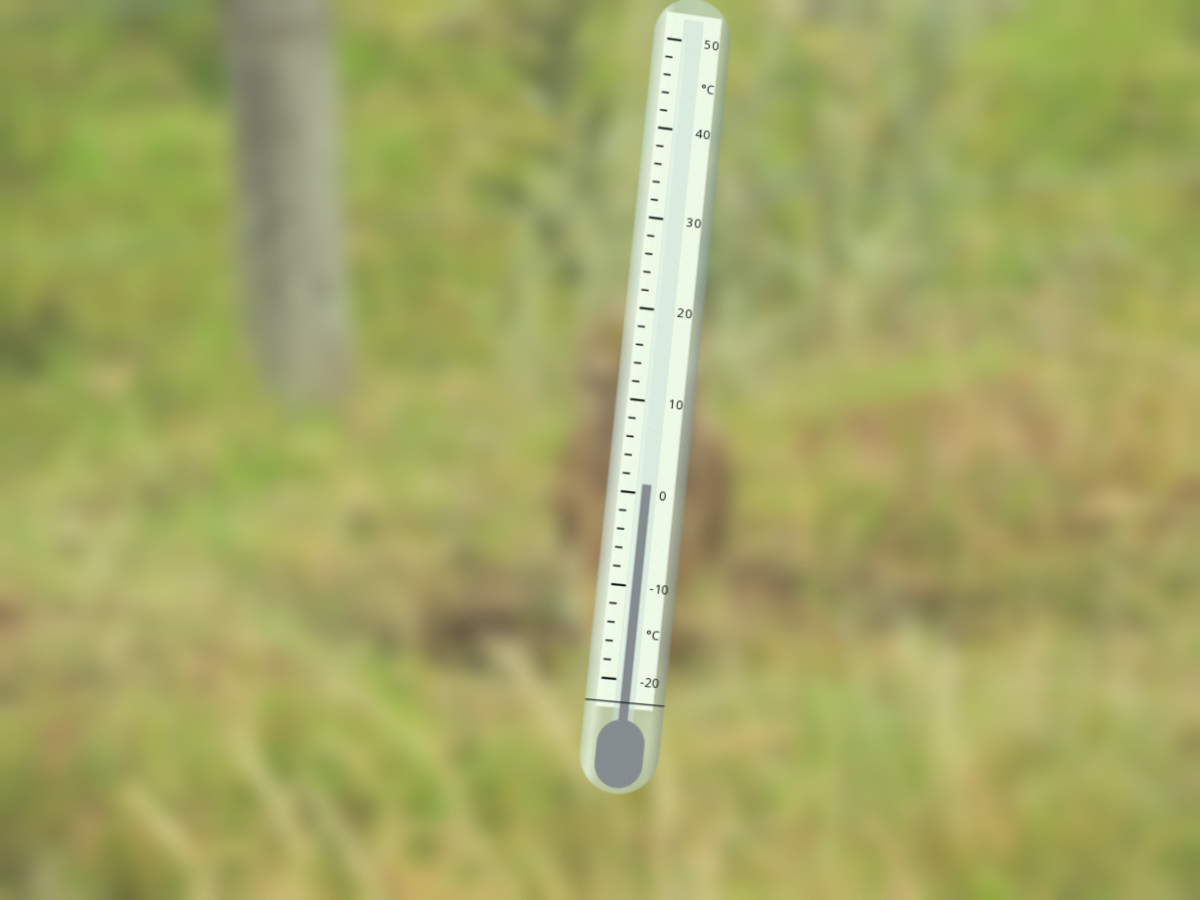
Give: 1 °C
